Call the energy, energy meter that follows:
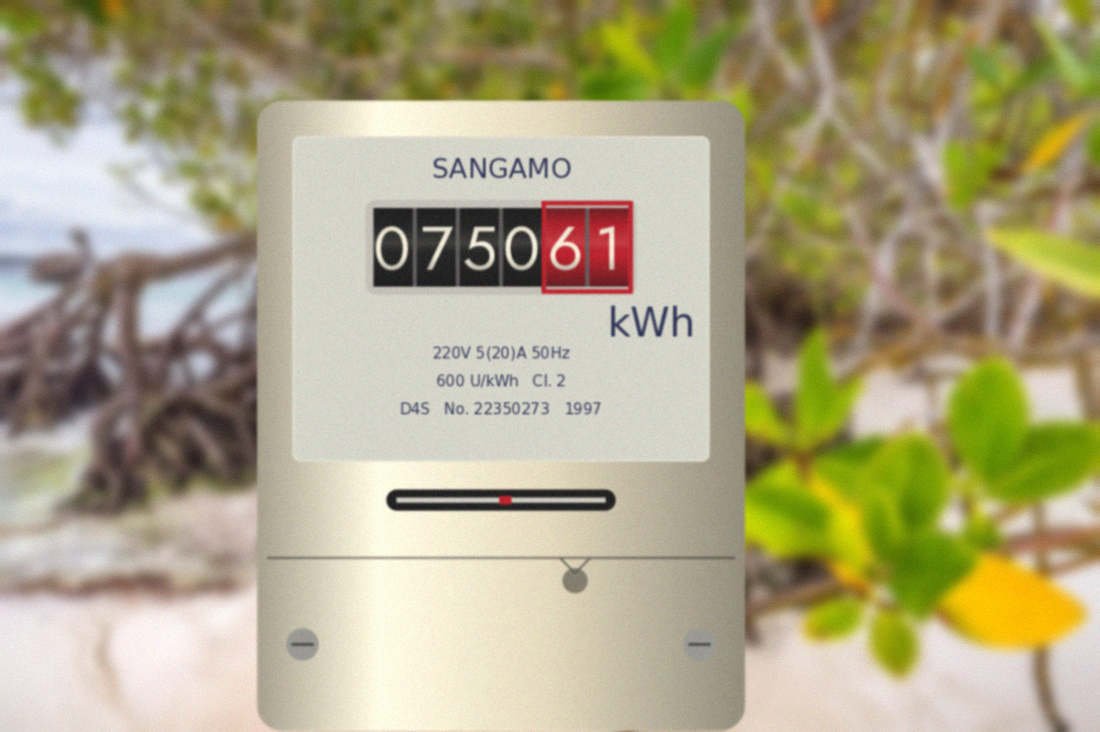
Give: 750.61 kWh
